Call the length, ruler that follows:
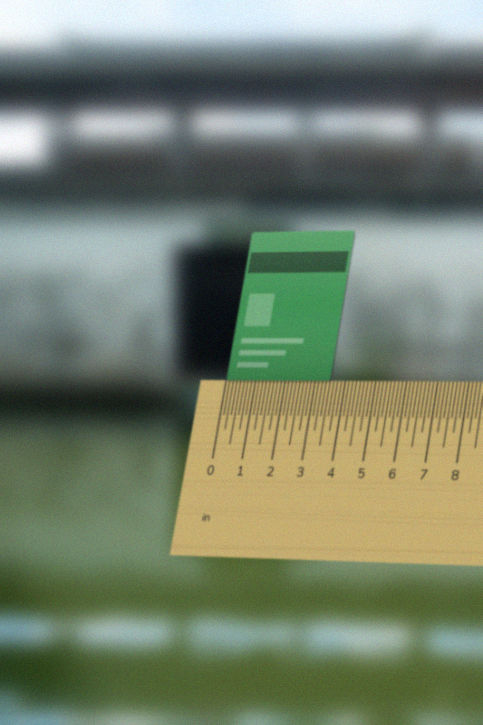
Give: 3.5 in
